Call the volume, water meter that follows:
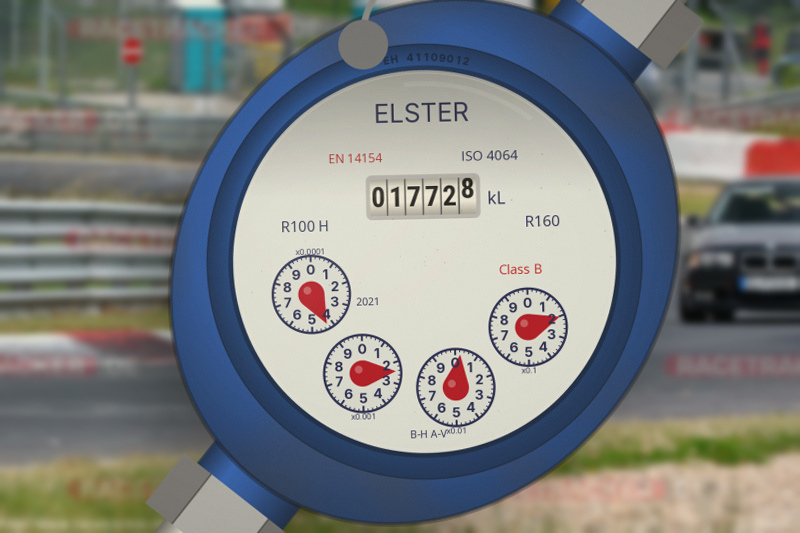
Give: 17728.2024 kL
